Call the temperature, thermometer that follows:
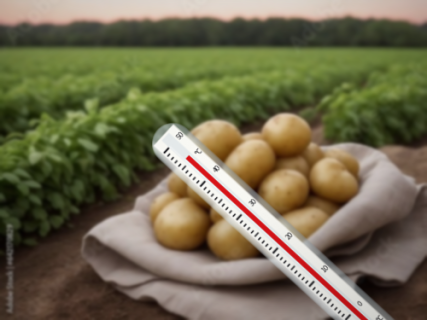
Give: 46 °C
